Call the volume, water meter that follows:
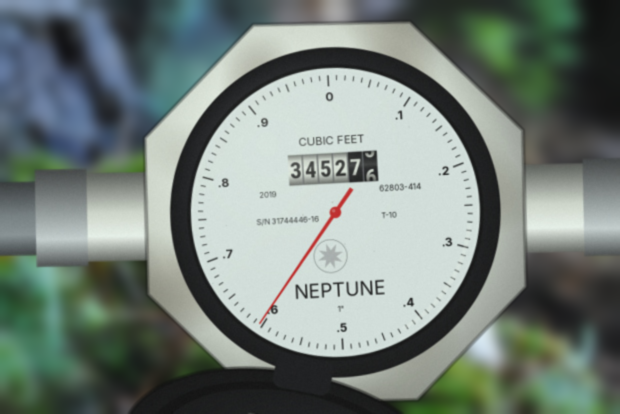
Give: 345275.60 ft³
